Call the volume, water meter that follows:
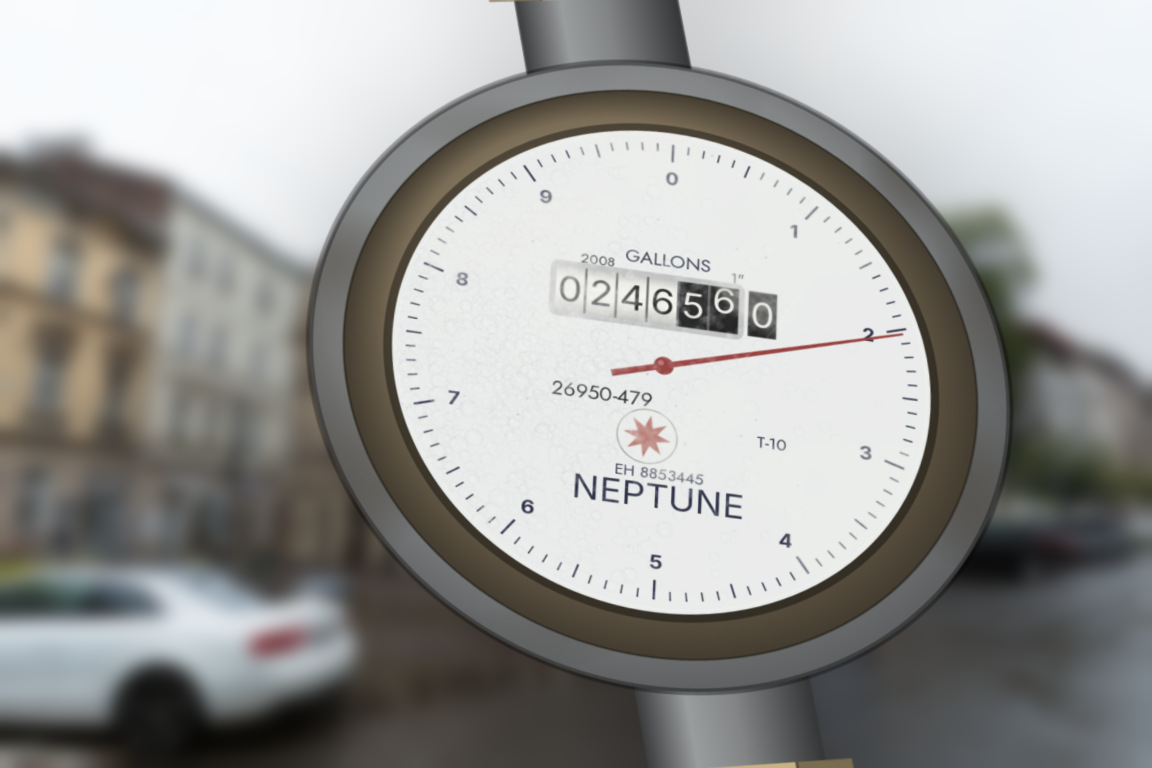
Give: 246562.0 gal
